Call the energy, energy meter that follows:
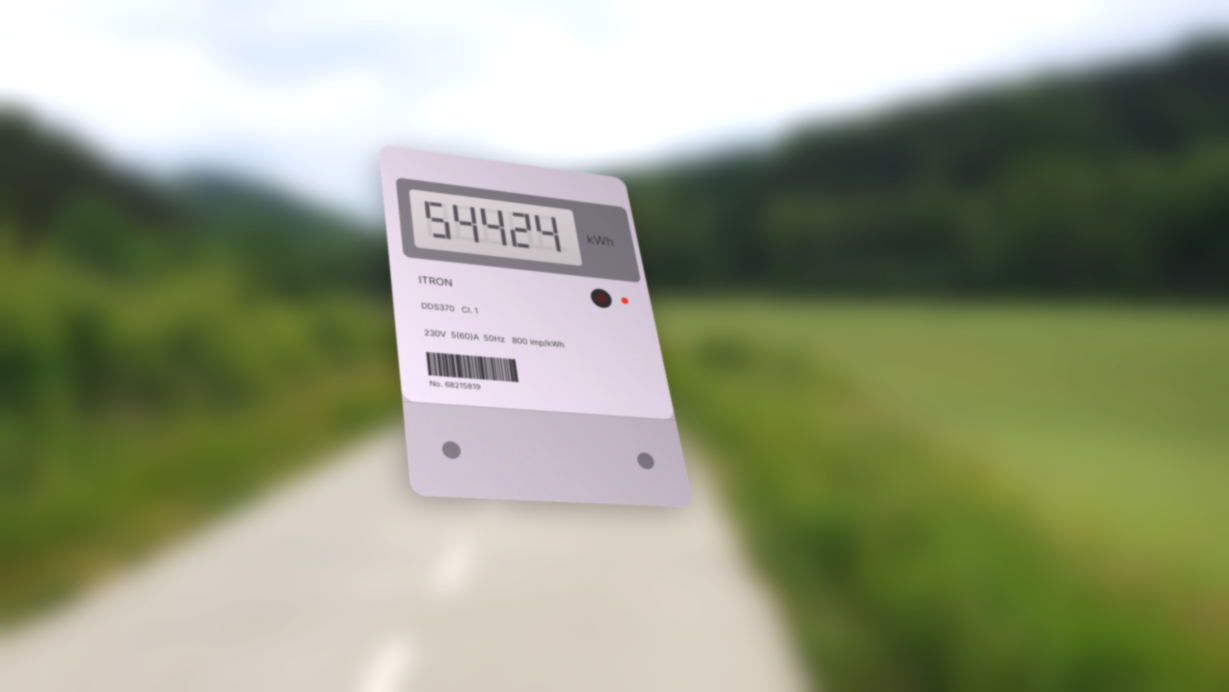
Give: 54424 kWh
